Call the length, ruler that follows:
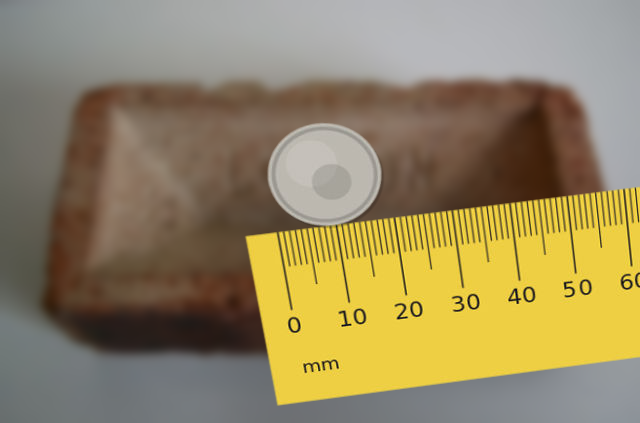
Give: 19 mm
